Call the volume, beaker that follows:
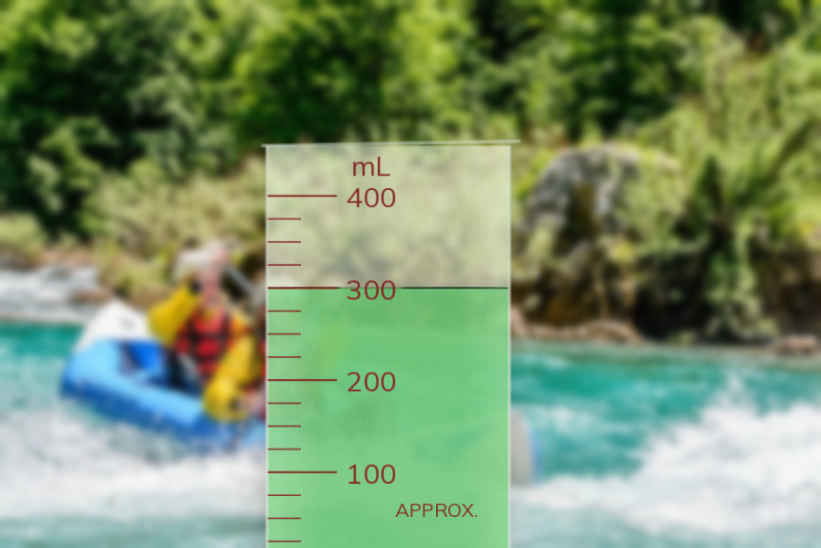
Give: 300 mL
